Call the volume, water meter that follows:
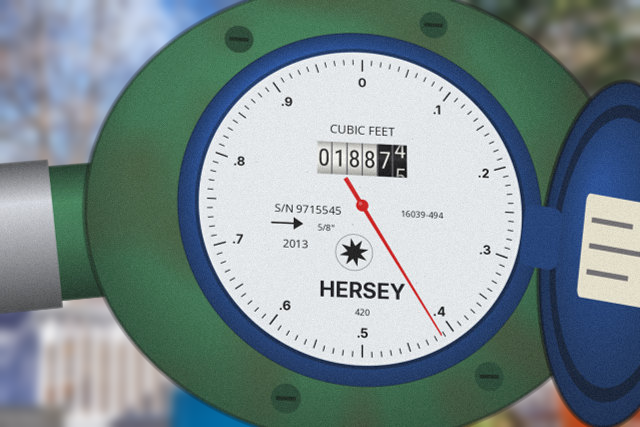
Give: 18874.41 ft³
